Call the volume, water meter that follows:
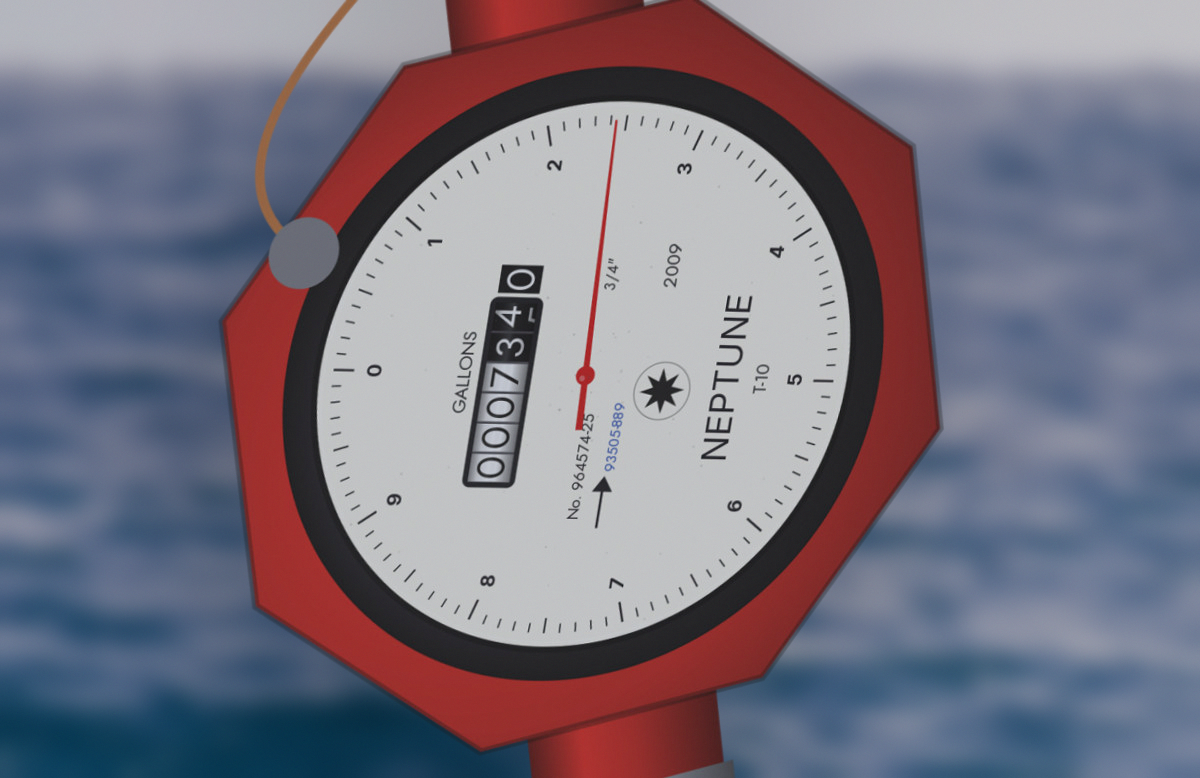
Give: 7342.4 gal
